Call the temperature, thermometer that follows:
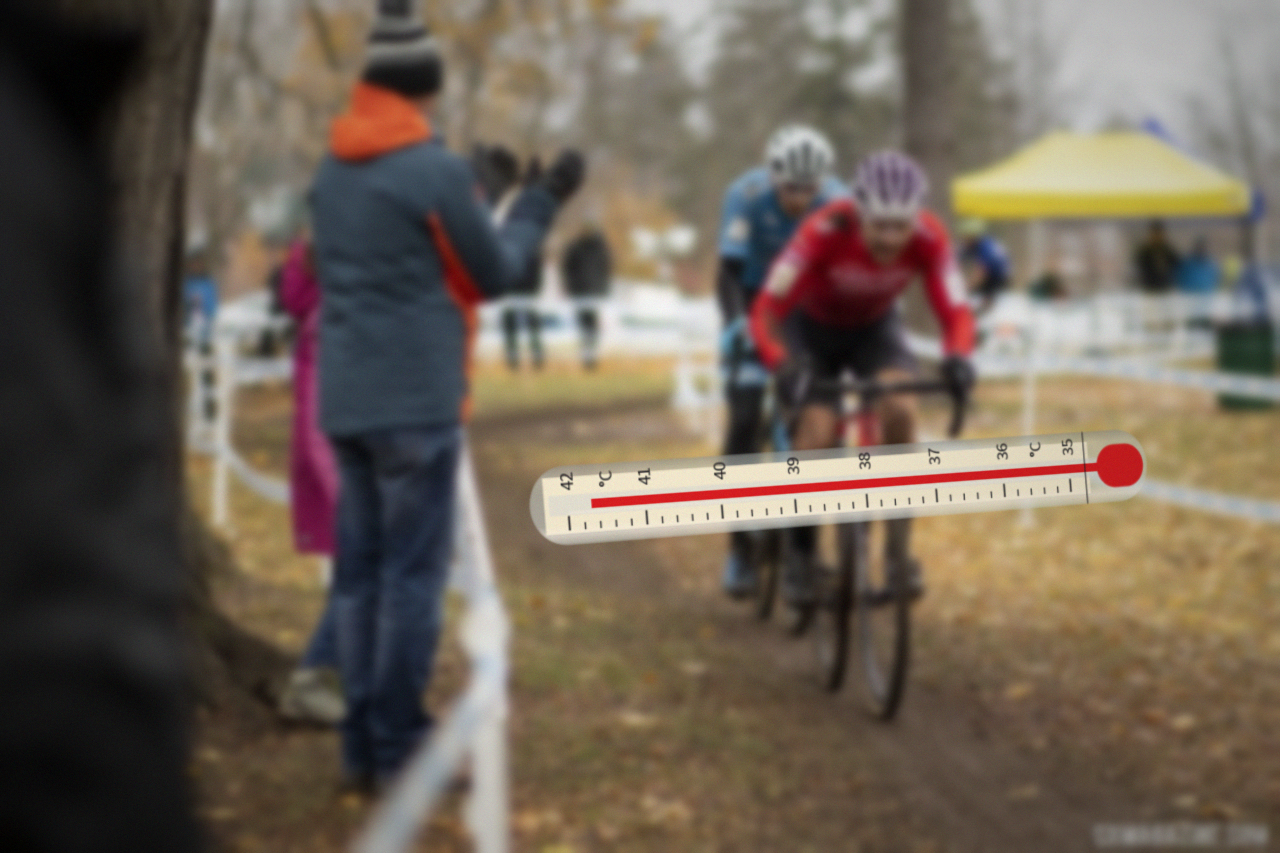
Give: 41.7 °C
